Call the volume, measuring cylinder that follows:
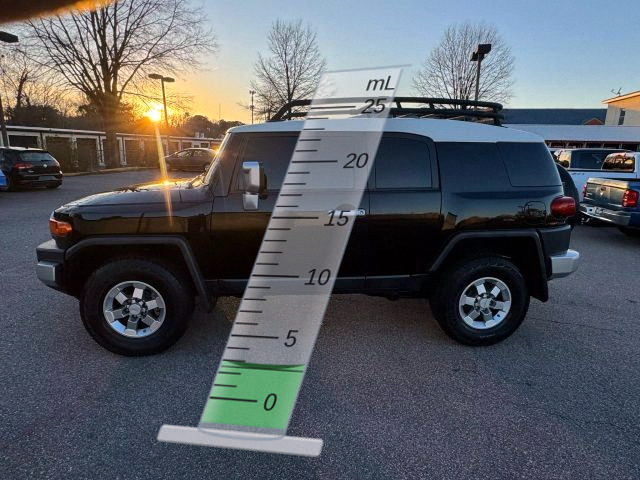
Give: 2.5 mL
